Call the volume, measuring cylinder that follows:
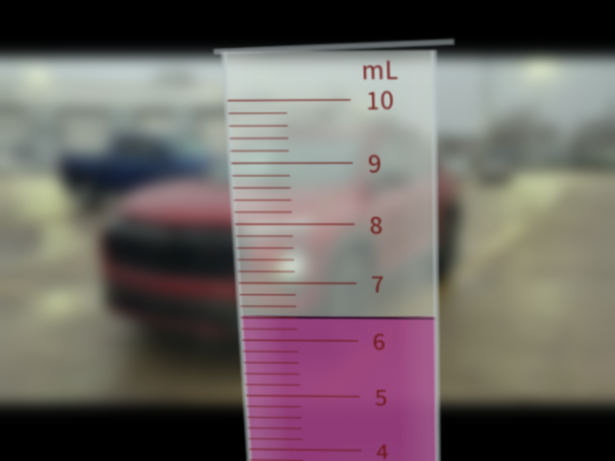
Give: 6.4 mL
